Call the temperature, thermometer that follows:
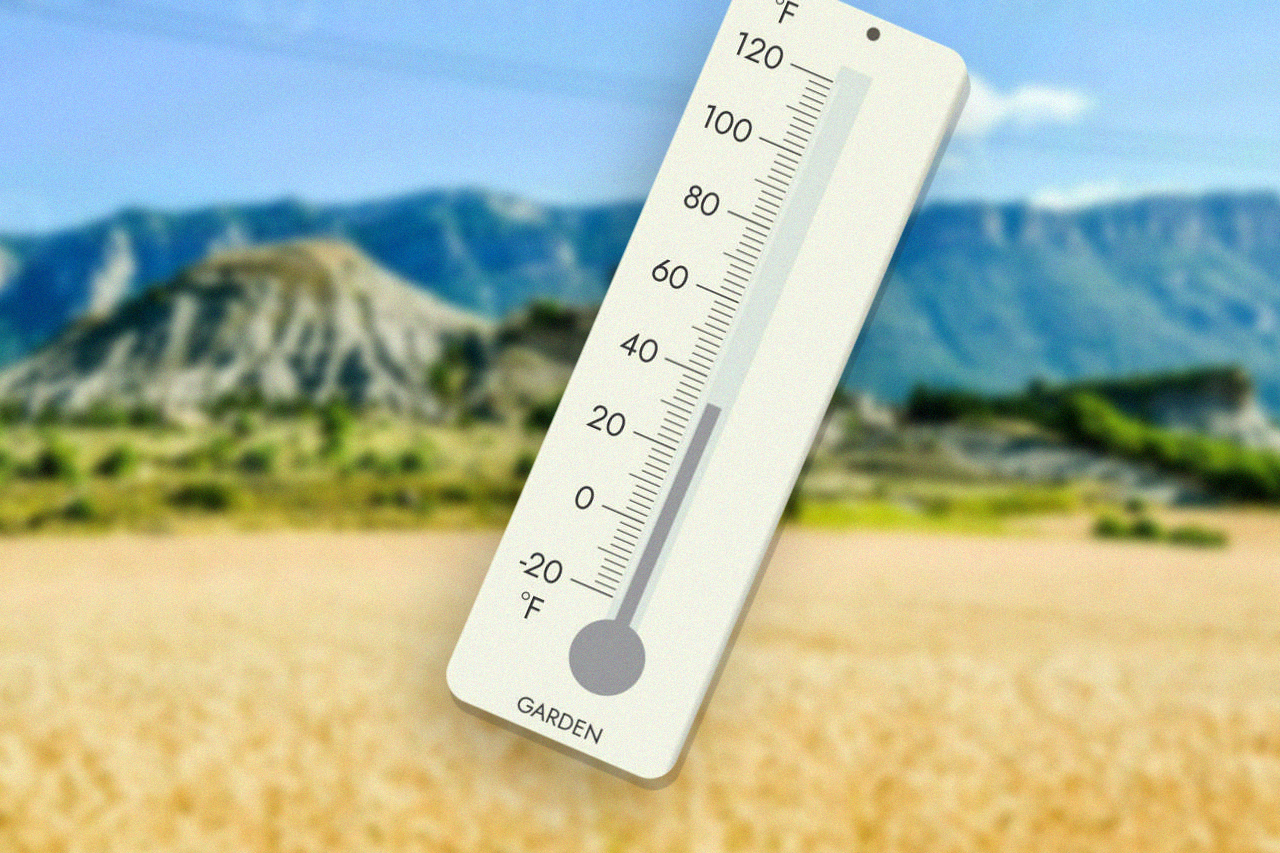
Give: 34 °F
